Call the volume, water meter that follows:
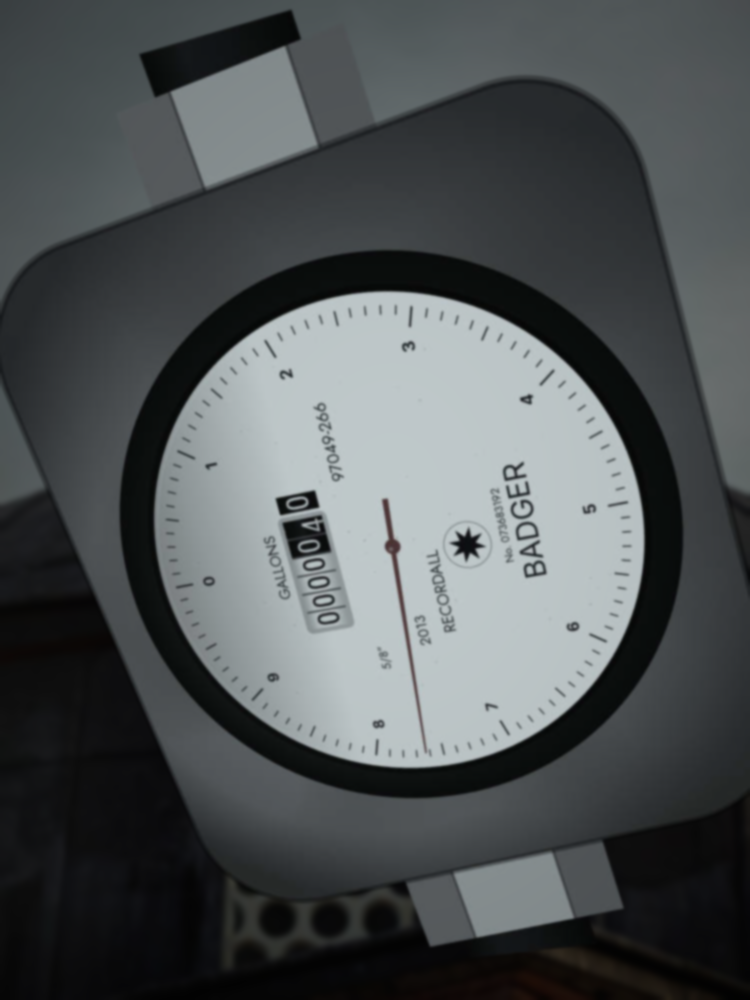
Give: 37.6 gal
